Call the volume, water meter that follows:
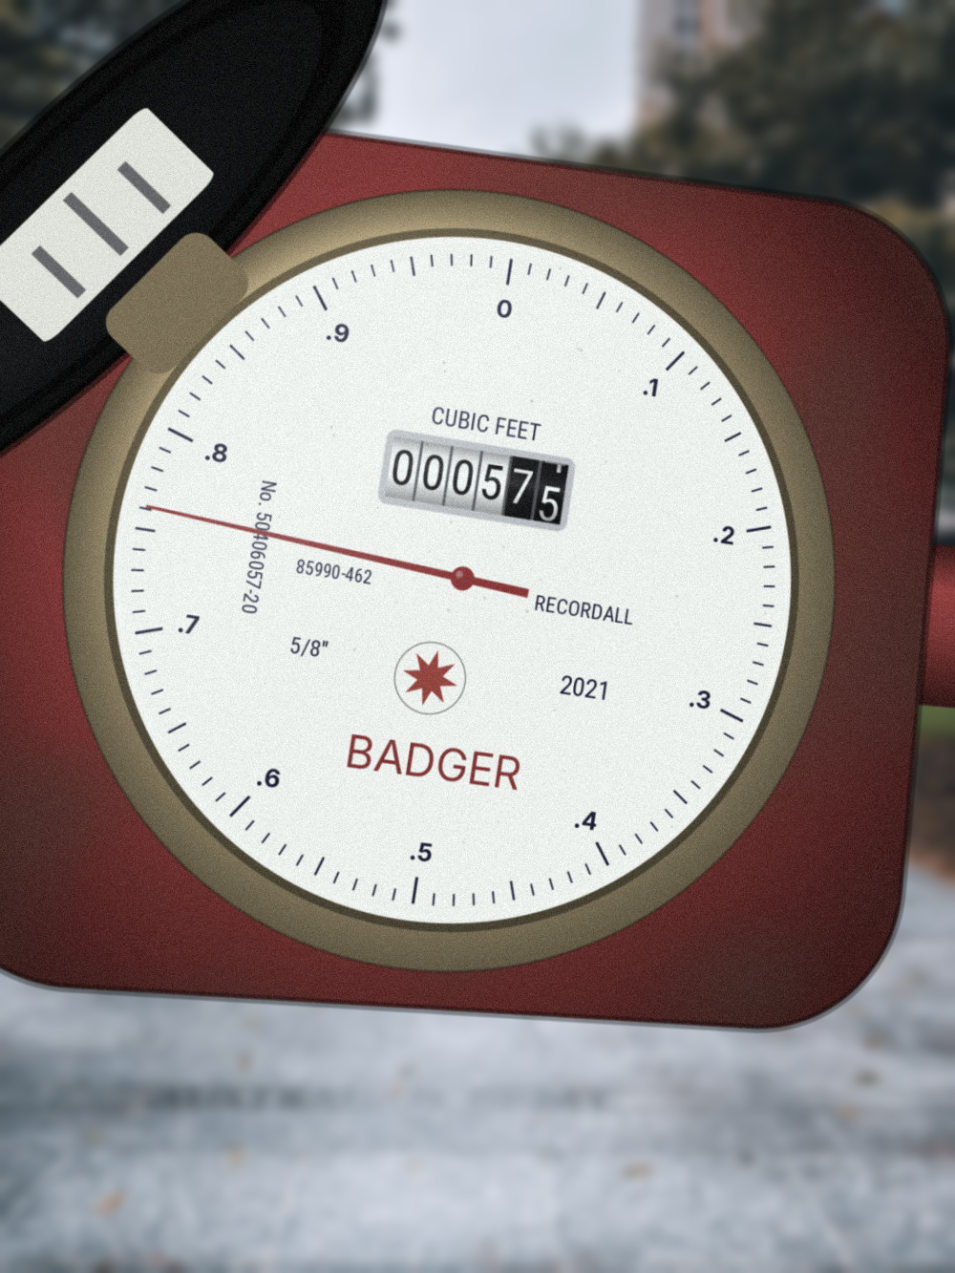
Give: 574.76 ft³
